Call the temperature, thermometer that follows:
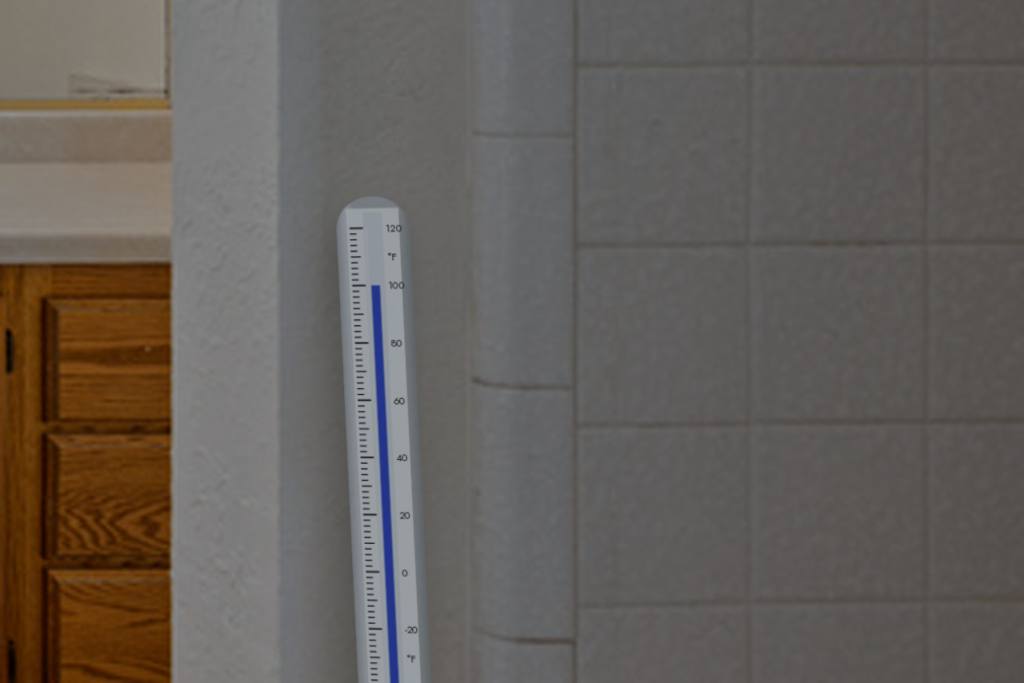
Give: 100 °F
